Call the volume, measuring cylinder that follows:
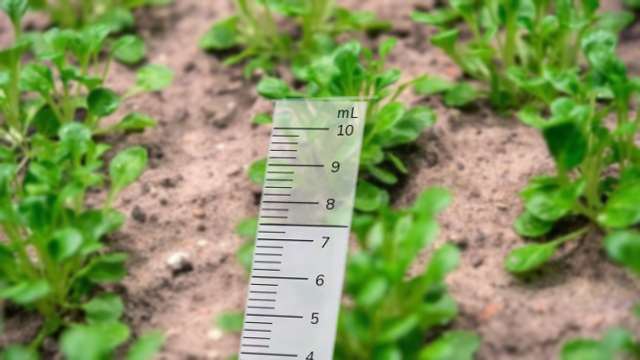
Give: 7.4 mL
